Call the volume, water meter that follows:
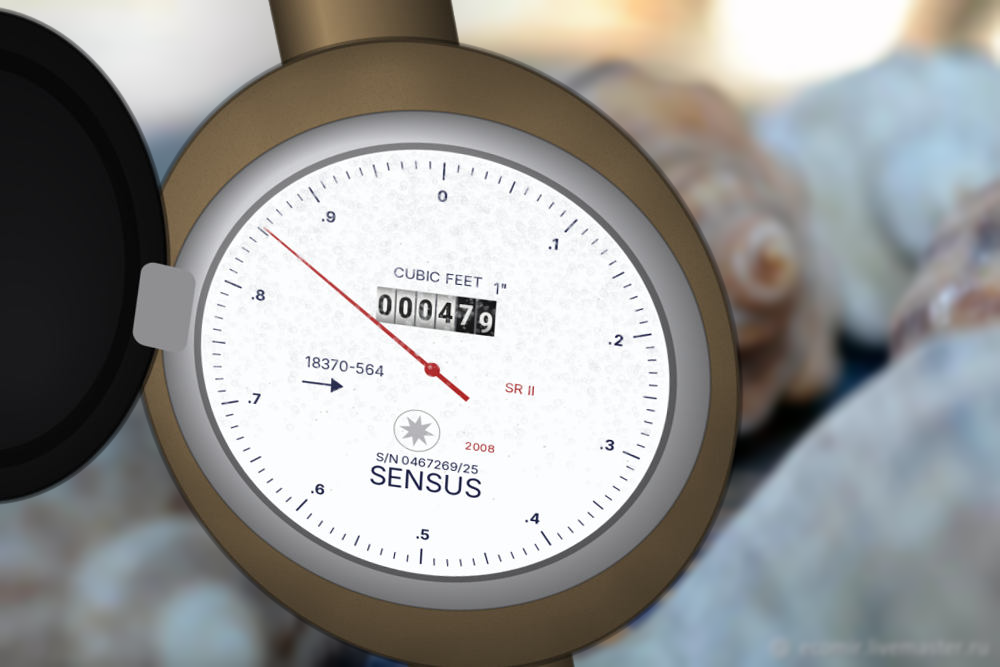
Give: 478.85 ft³
